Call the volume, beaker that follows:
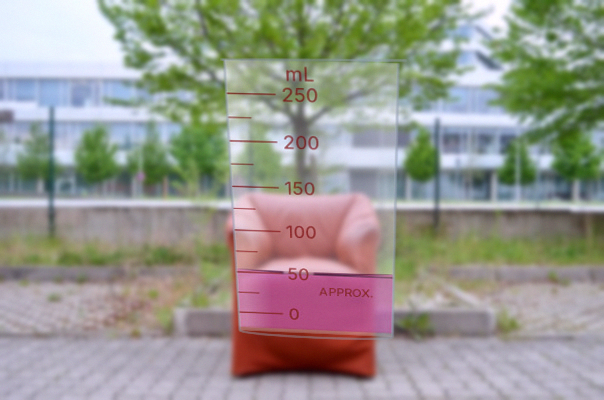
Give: 50 mL
